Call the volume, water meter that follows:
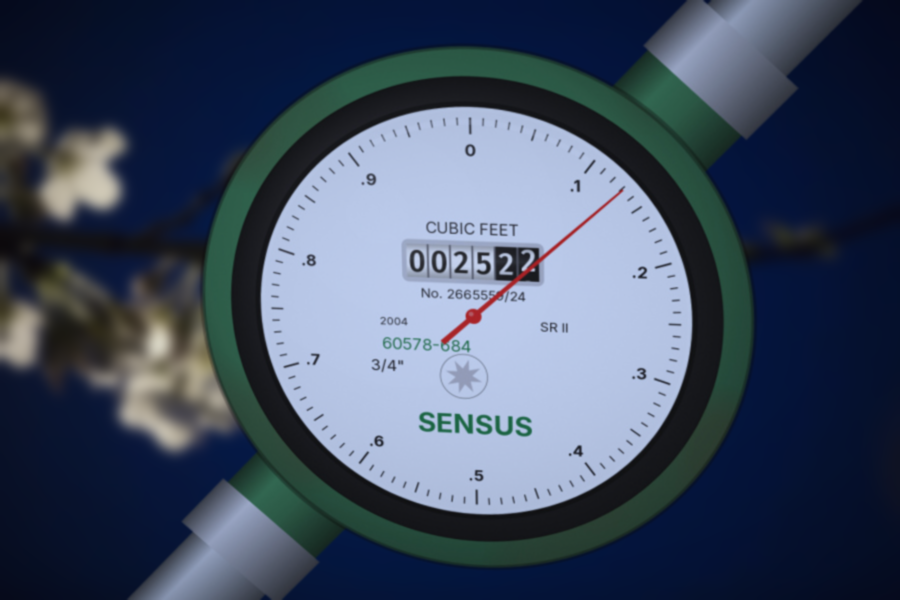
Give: 2522.13 ft³
